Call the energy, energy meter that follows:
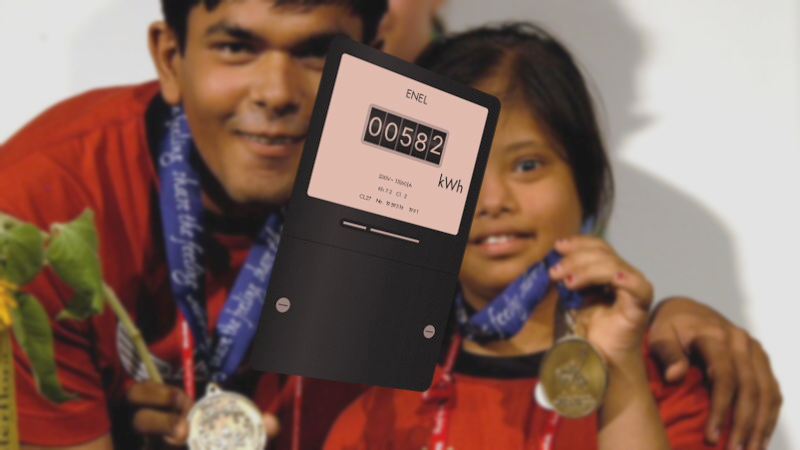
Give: 582 kWh
